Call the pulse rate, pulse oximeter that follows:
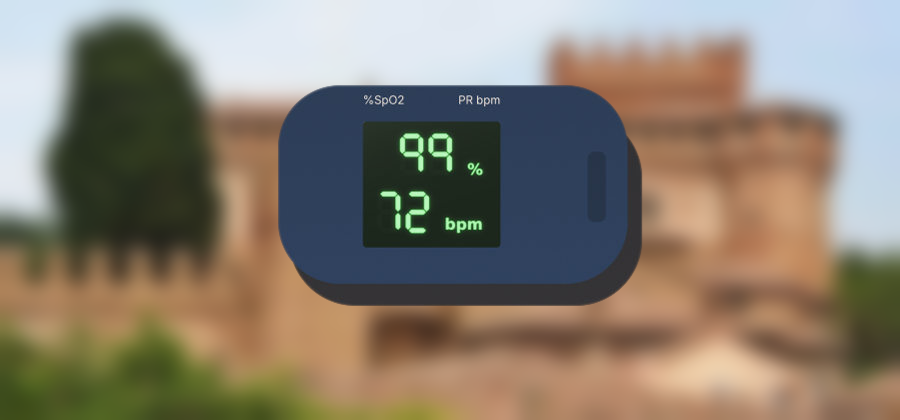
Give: 72 bpm
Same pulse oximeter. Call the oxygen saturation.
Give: 99 %
